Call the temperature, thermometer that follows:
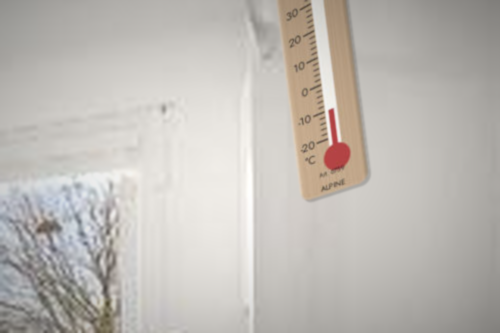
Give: -10 °C
